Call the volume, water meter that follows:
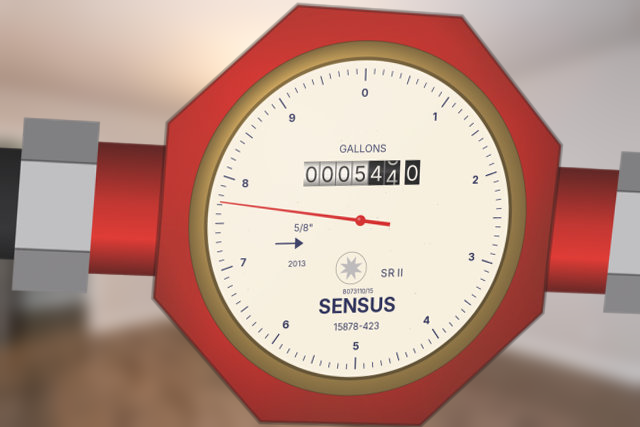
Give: 5437.7 gal
